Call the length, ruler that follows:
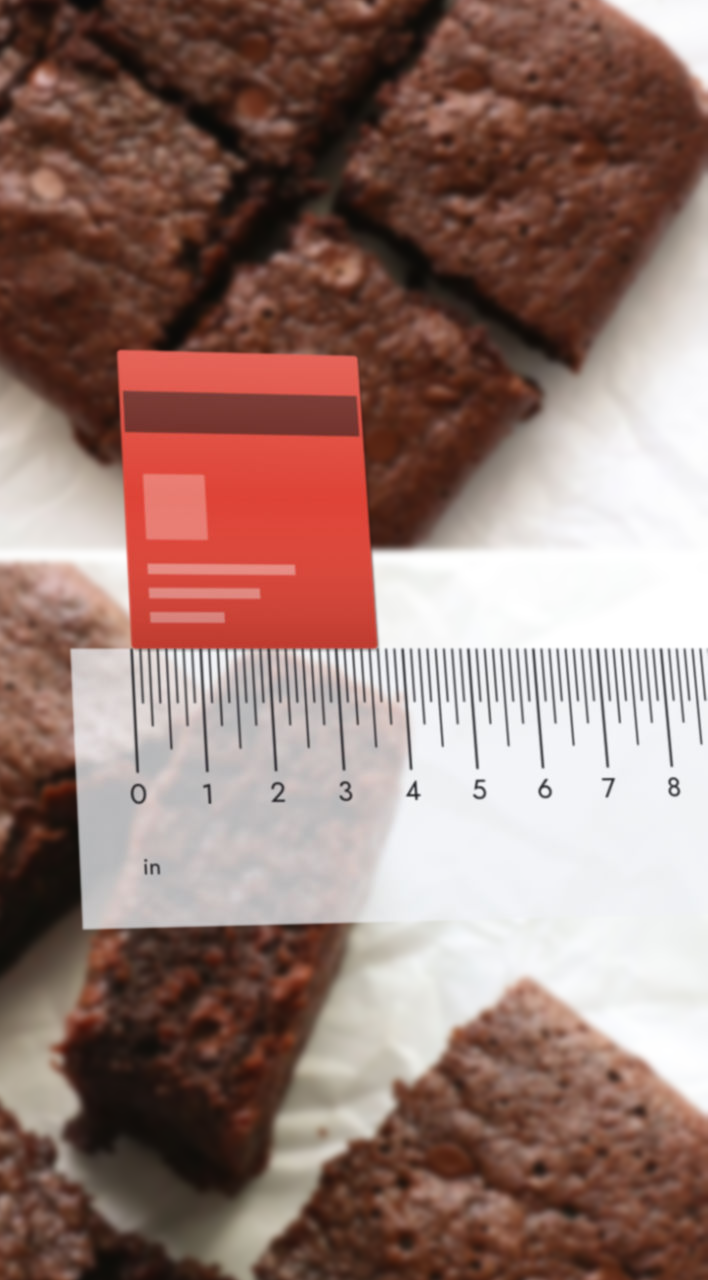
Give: 3.625 in
